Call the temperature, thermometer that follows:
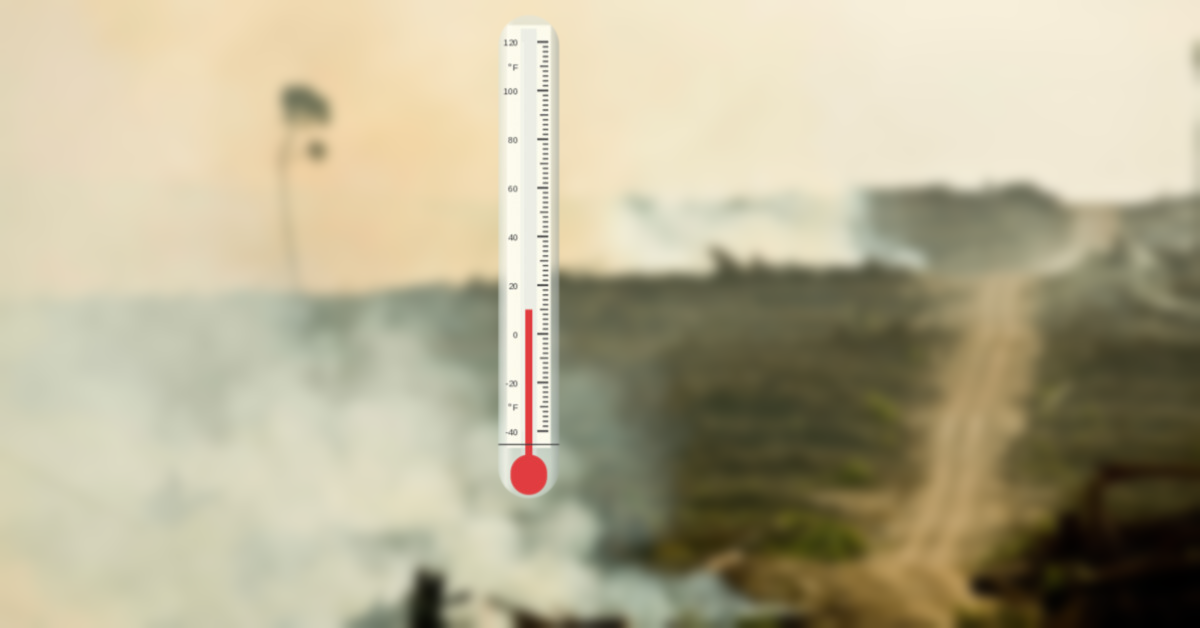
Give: 10 °F
